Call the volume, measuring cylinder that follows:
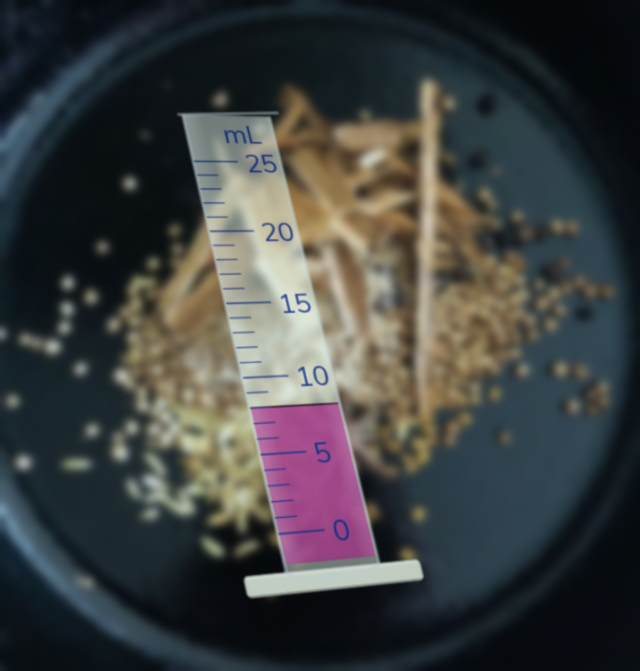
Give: 8 mL
